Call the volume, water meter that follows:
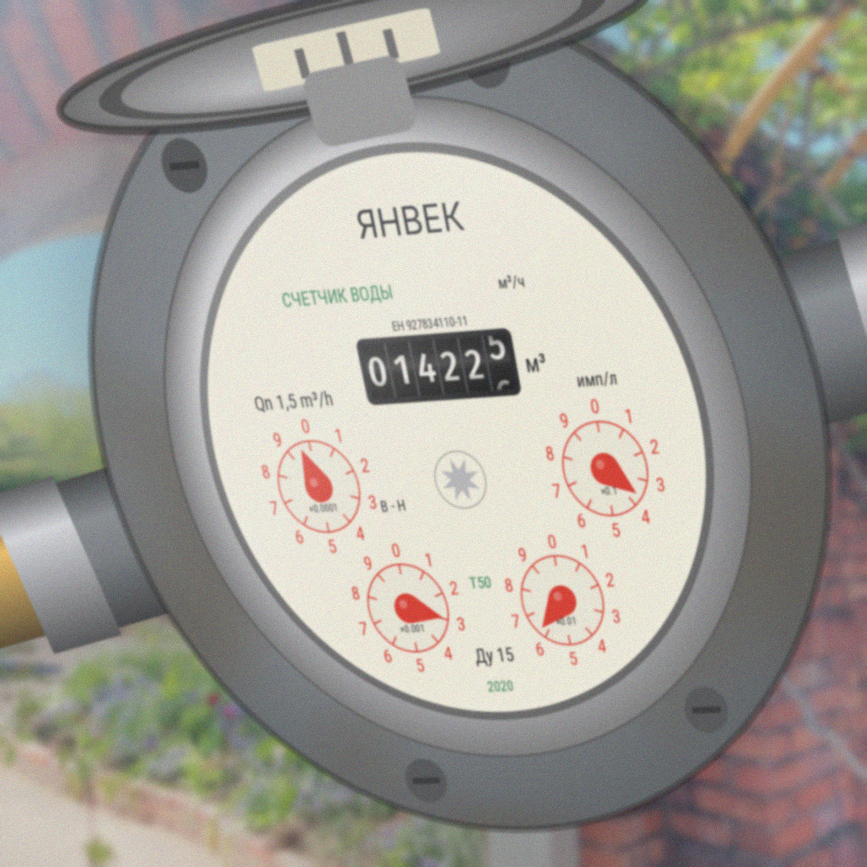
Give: 14225.3629 m³
